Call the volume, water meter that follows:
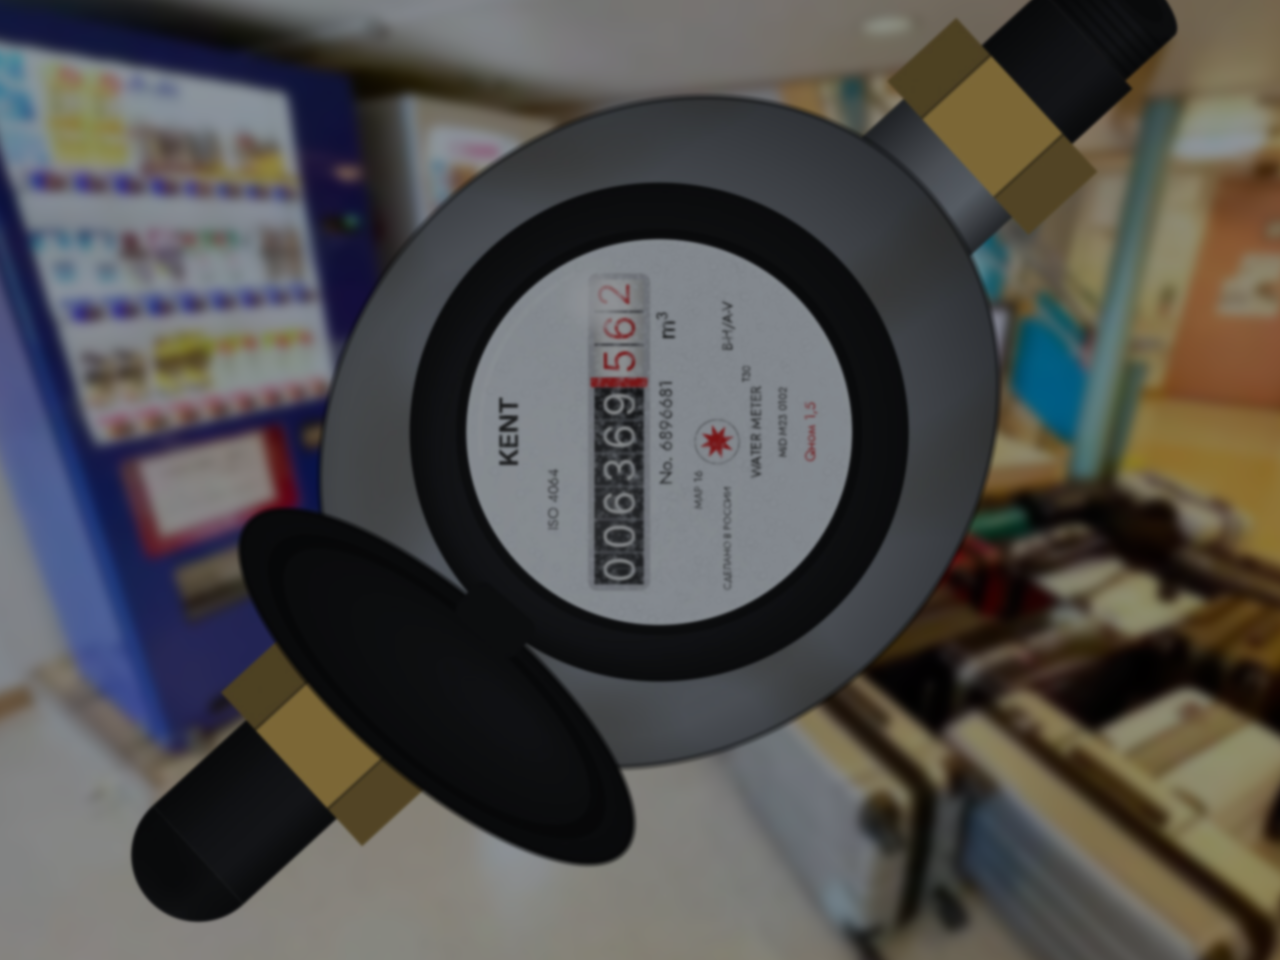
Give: 6369.562 m³
